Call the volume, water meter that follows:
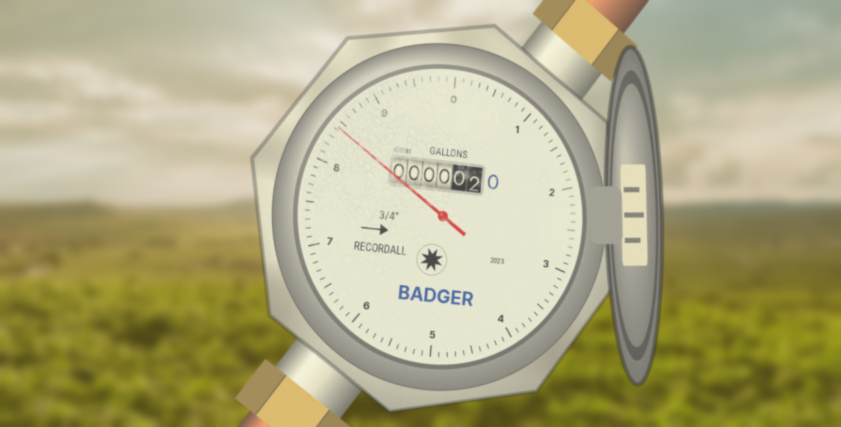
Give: 18.4 gal
